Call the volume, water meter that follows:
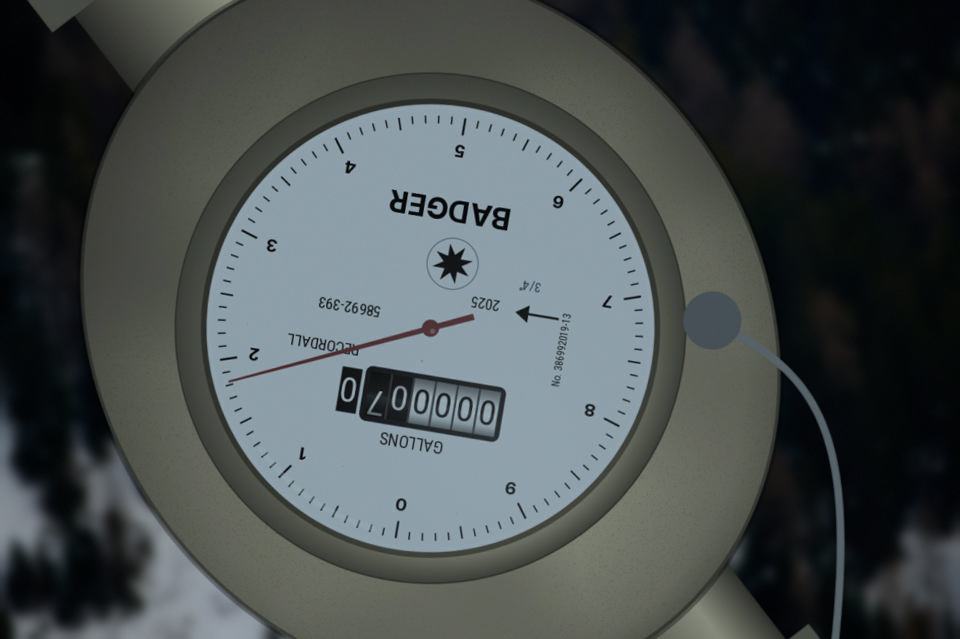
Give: 71.8 gal
